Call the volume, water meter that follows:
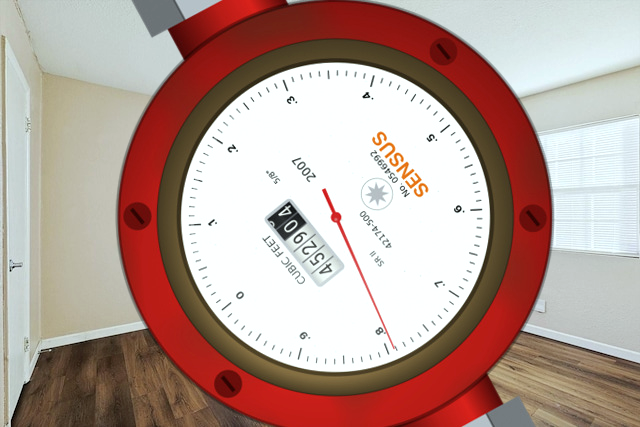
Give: 452903.79 ft³
